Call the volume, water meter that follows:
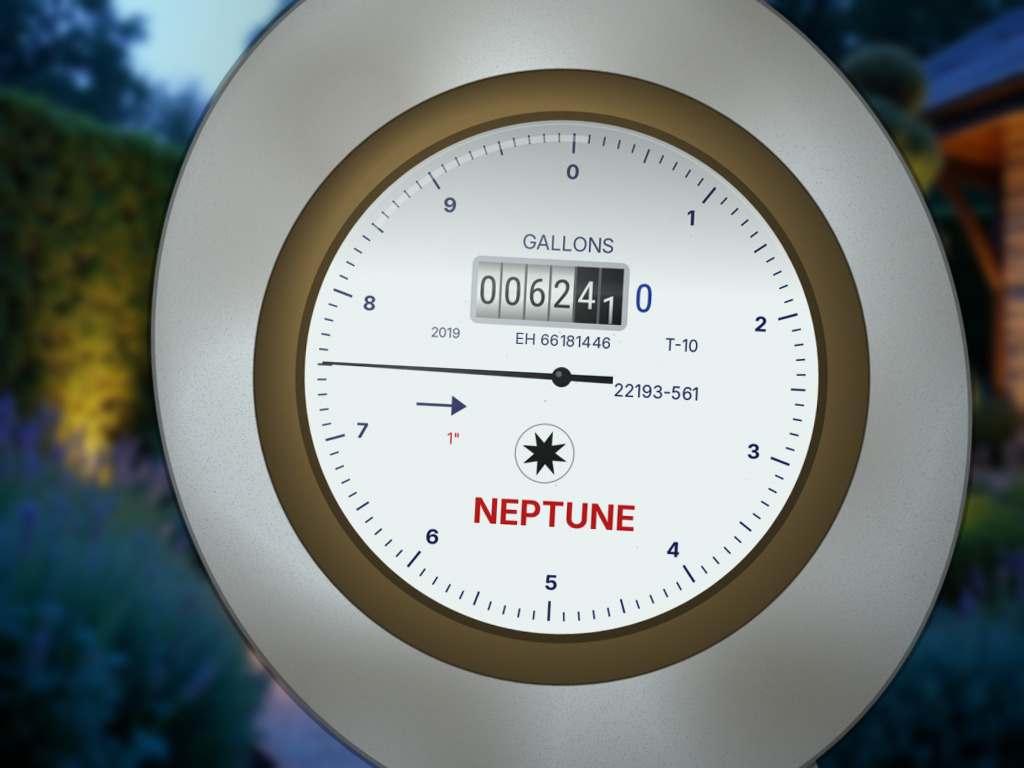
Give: 62407.5 gal
